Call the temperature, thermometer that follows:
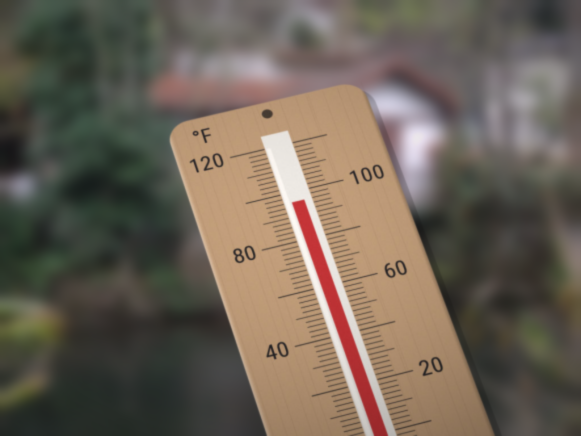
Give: 96 °F
